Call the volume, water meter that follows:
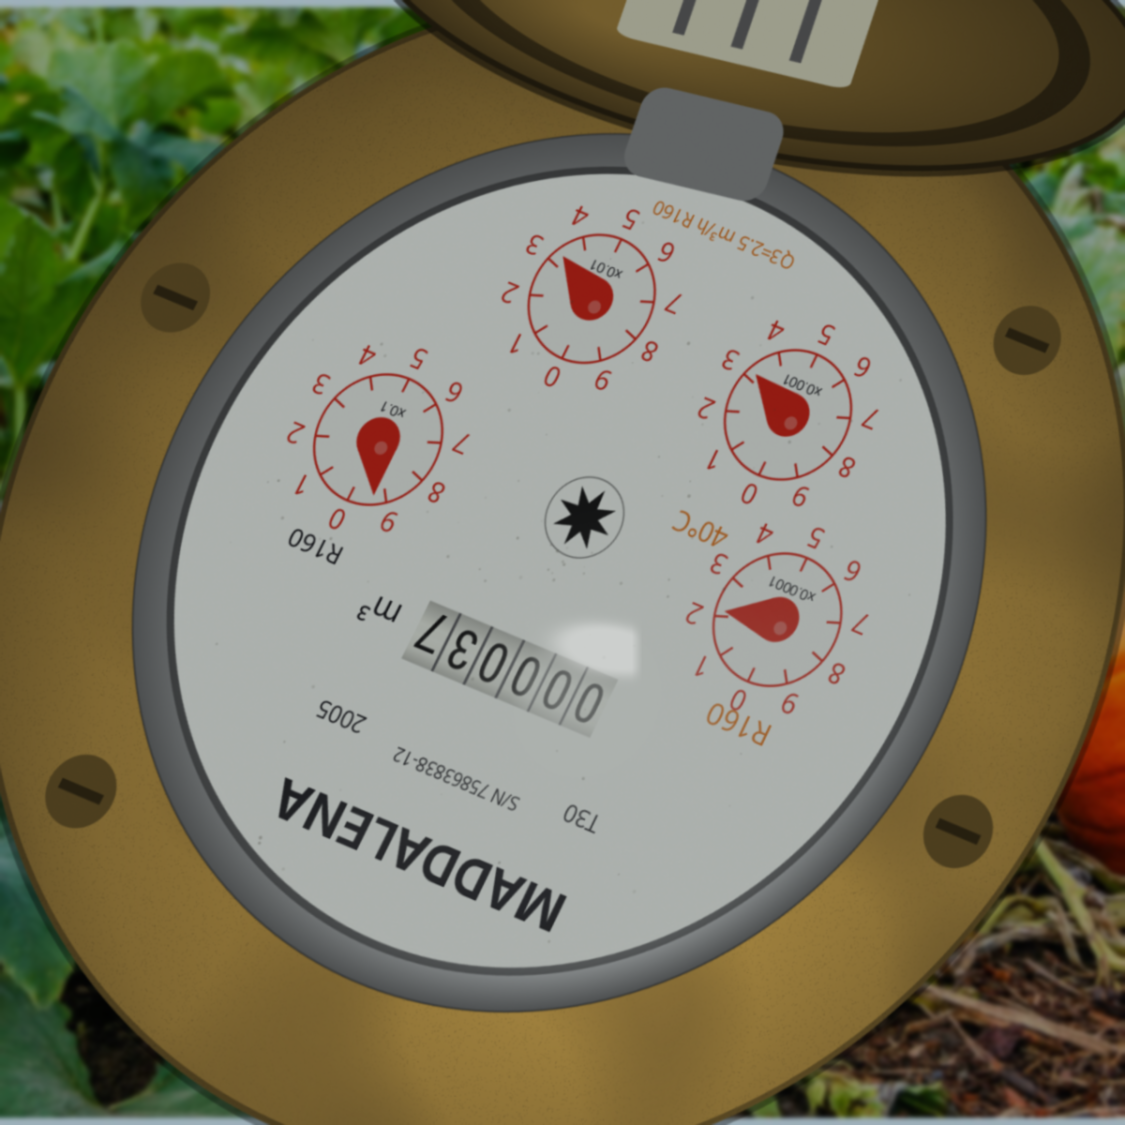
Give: 36.9332 m³
